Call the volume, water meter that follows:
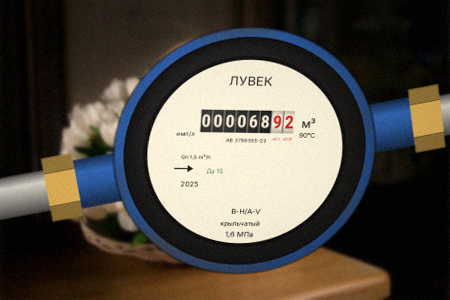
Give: 68.92 m³
